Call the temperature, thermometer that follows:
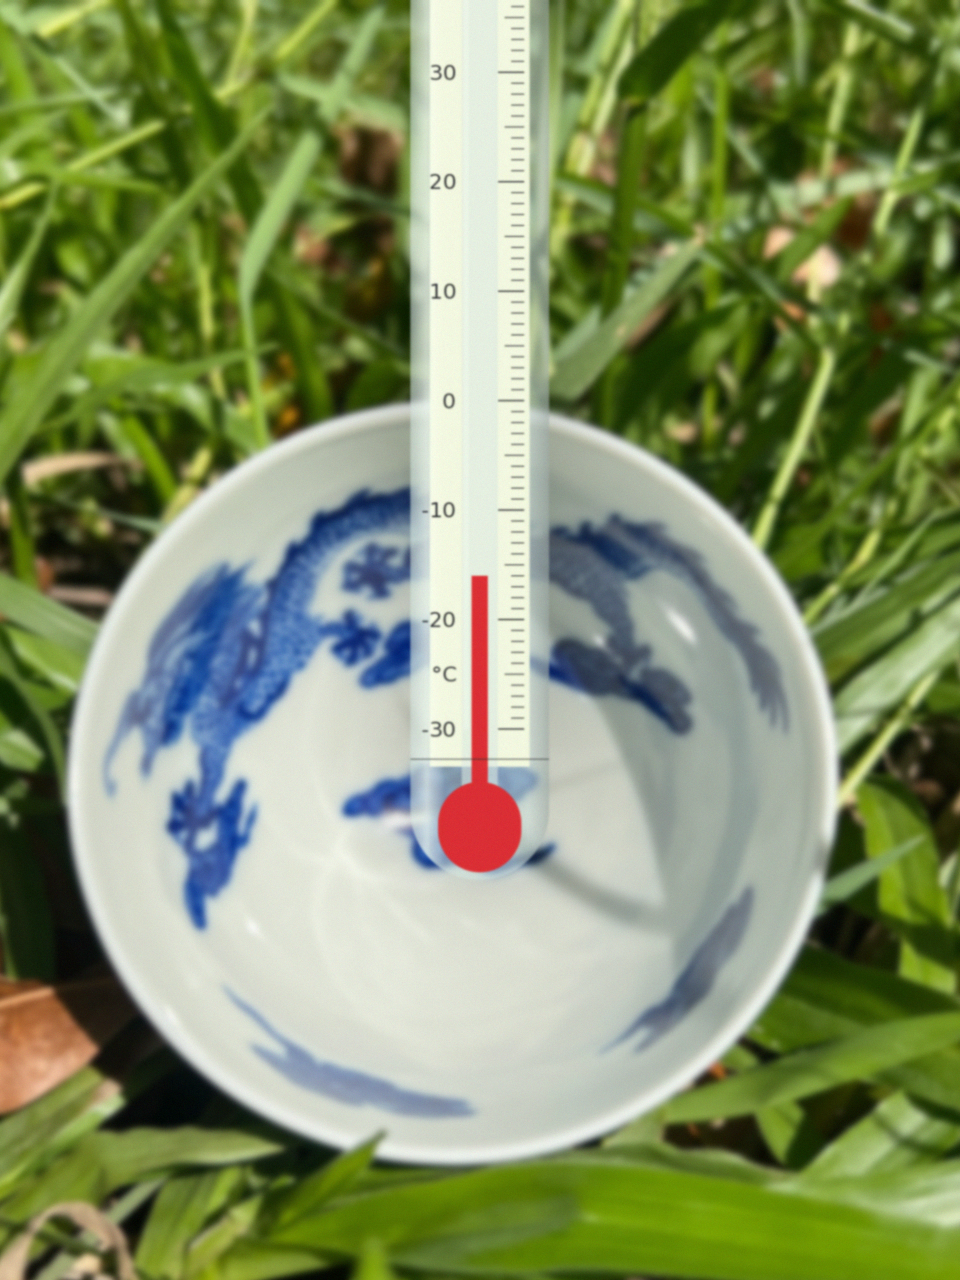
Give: -16 °C
